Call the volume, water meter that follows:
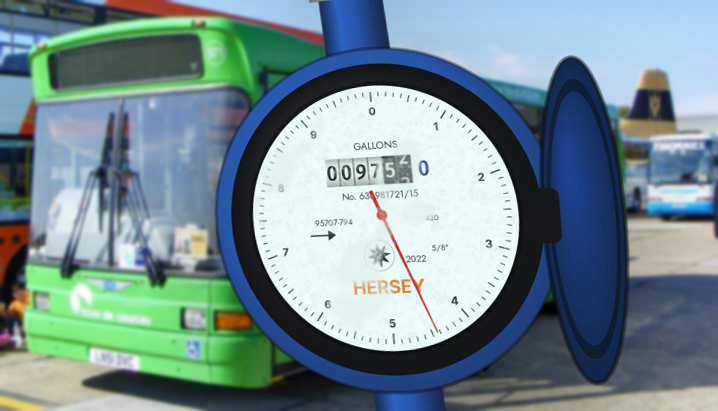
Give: 97524.4 gal
